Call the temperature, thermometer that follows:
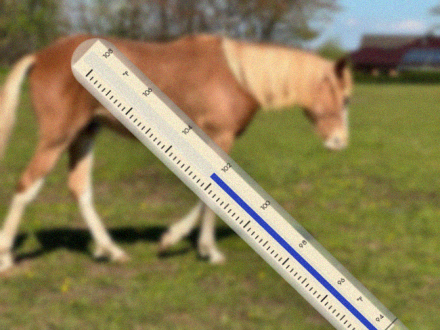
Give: 102.2 °F
